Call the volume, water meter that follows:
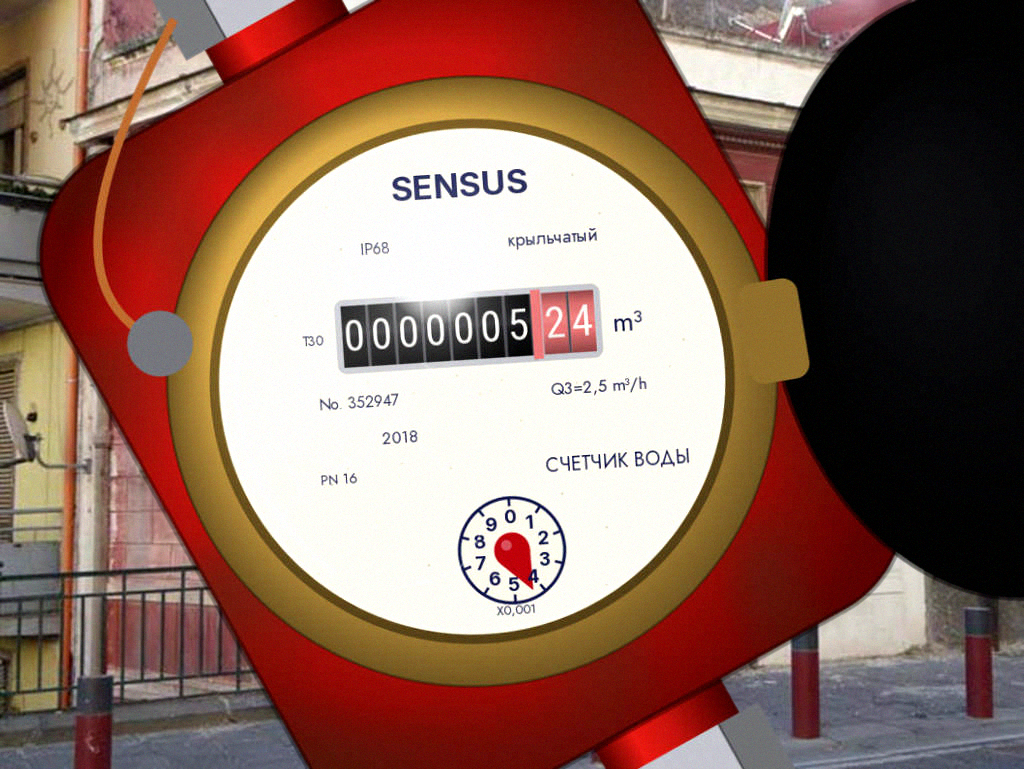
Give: 5.244 m³
